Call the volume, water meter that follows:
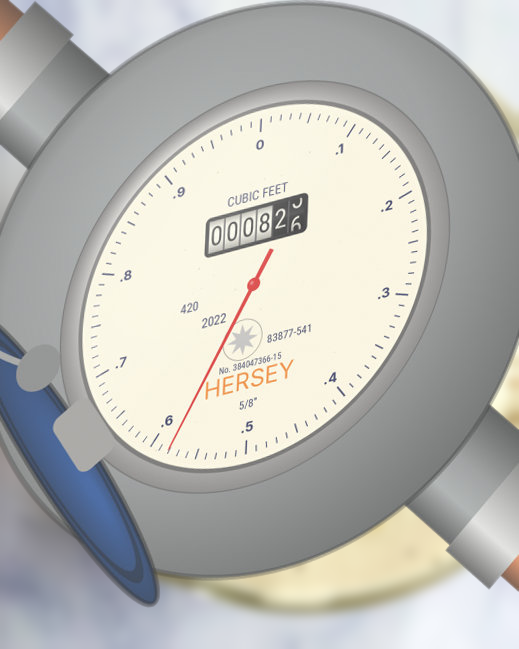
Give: 825.58 ft³
